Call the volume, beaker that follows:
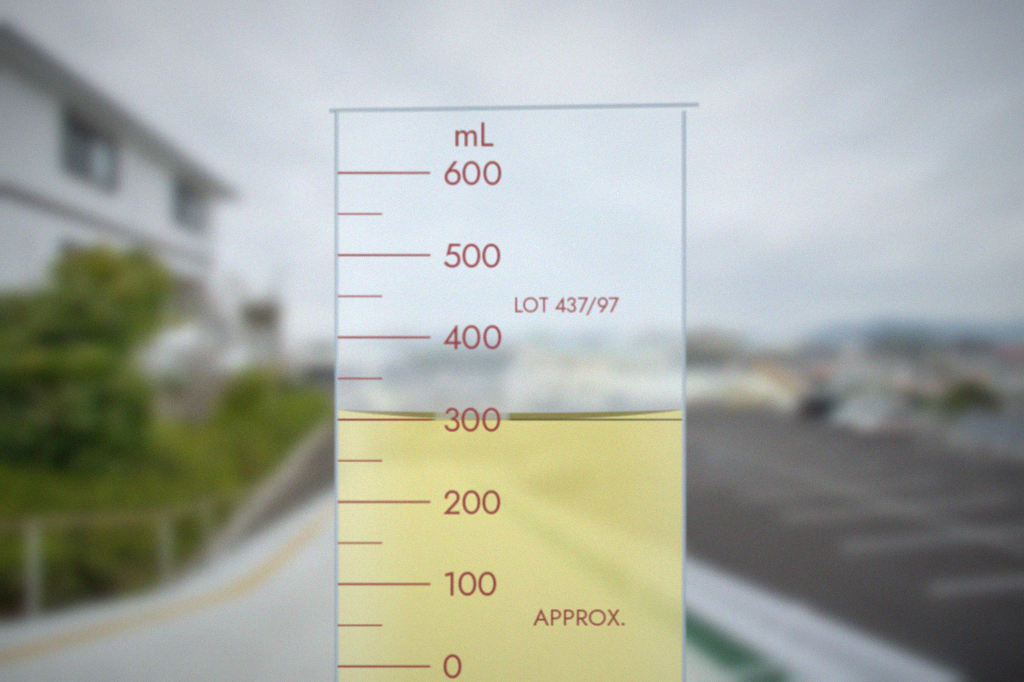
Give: 300 mL
